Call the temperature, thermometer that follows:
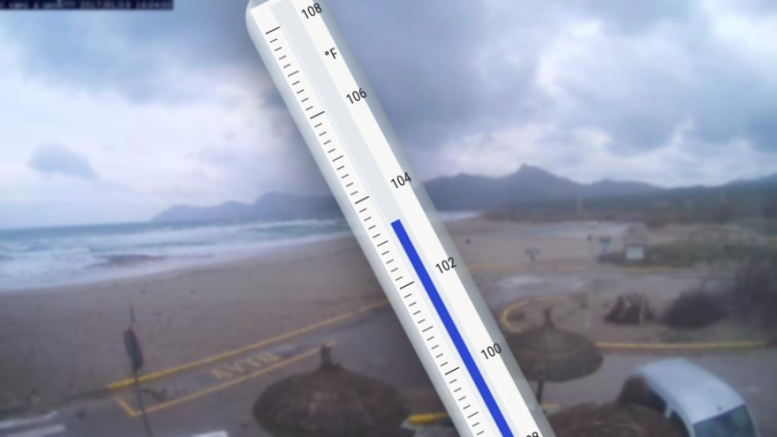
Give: 103.3 °F
